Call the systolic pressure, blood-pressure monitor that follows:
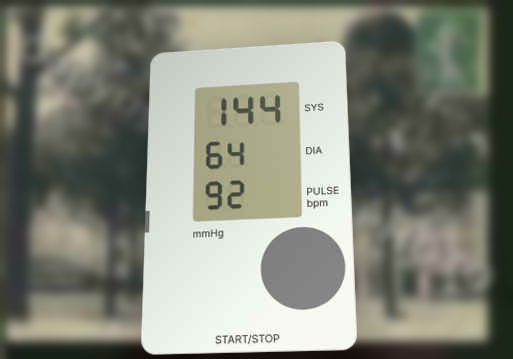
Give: 144 mmHg
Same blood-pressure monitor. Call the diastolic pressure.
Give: 64 mmHg
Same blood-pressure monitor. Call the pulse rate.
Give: 92 bpm
